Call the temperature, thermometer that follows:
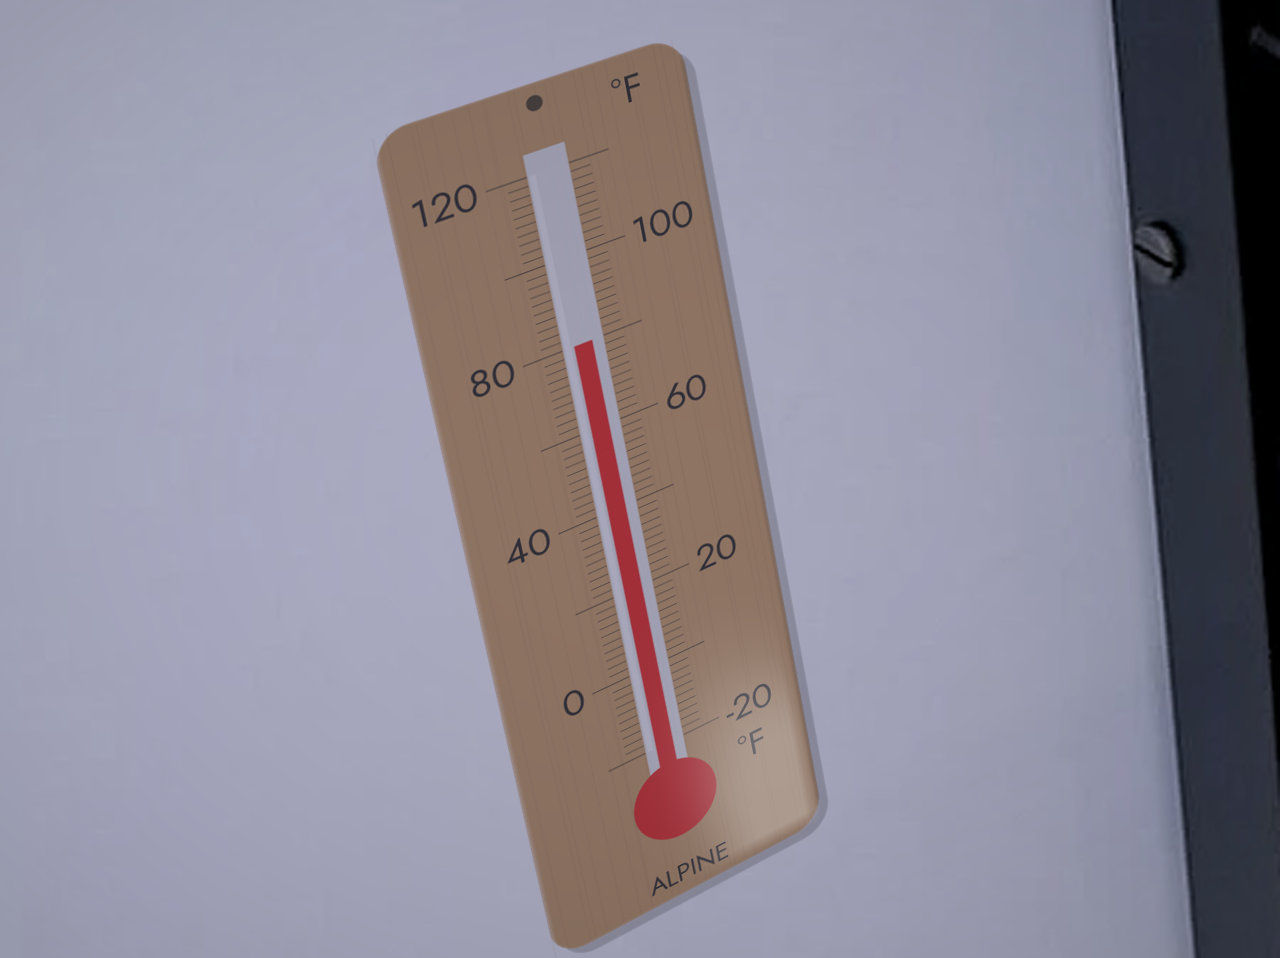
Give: 80 °F
